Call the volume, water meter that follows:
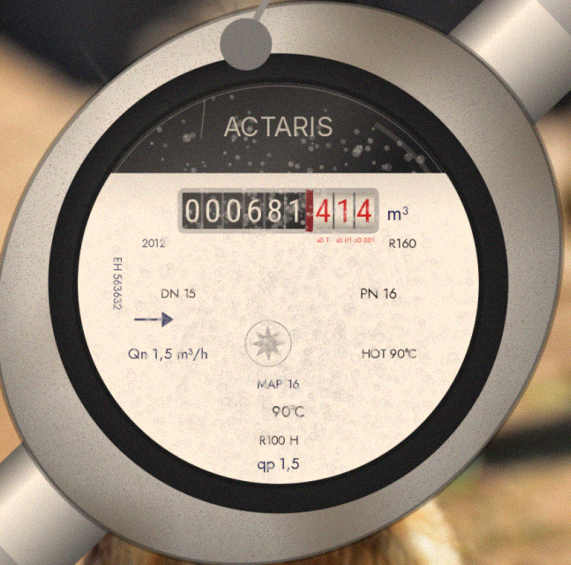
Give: 681.414 m³
